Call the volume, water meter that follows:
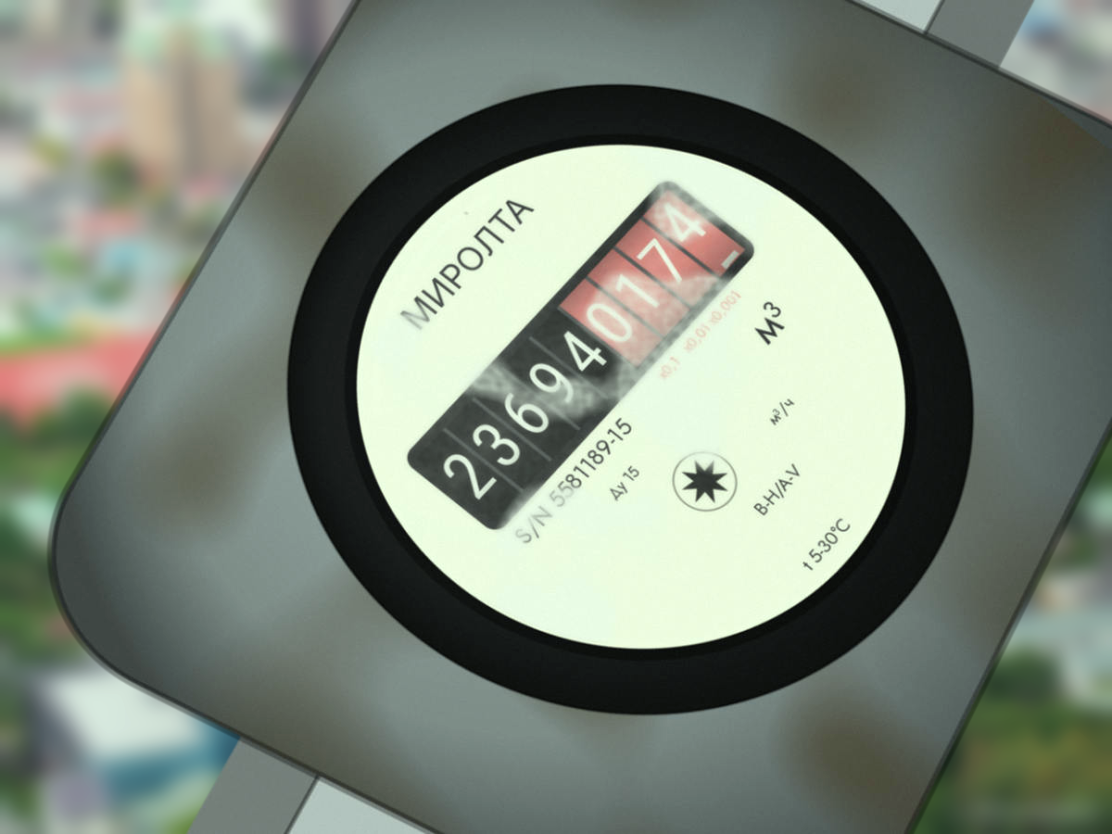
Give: 23694.0174 m³
